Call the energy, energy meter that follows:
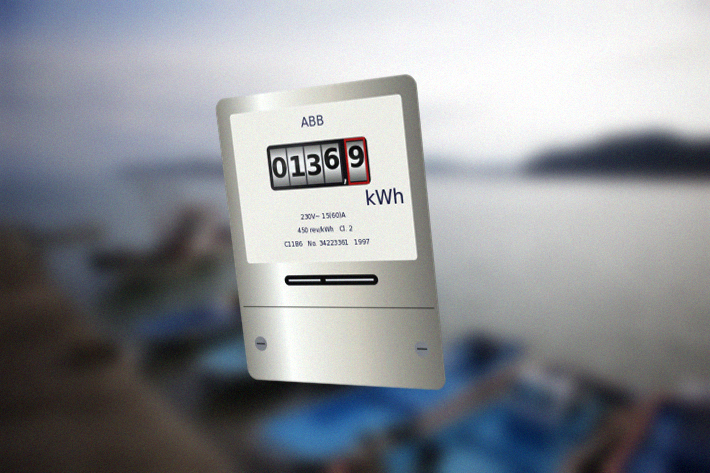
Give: 136.9 kWh
